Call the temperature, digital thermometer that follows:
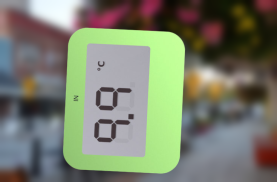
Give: 9.9 °C
